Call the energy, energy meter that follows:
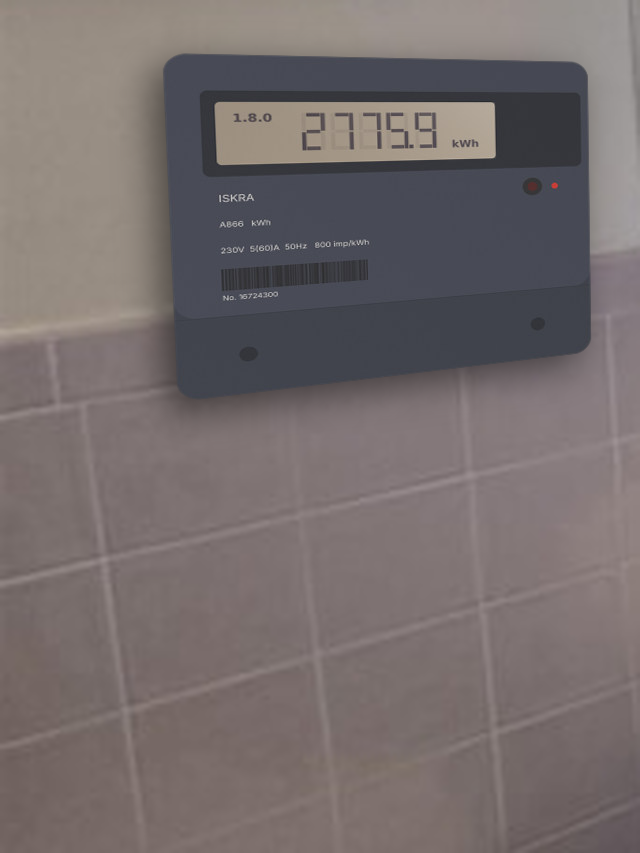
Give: 2775.9 kWh
